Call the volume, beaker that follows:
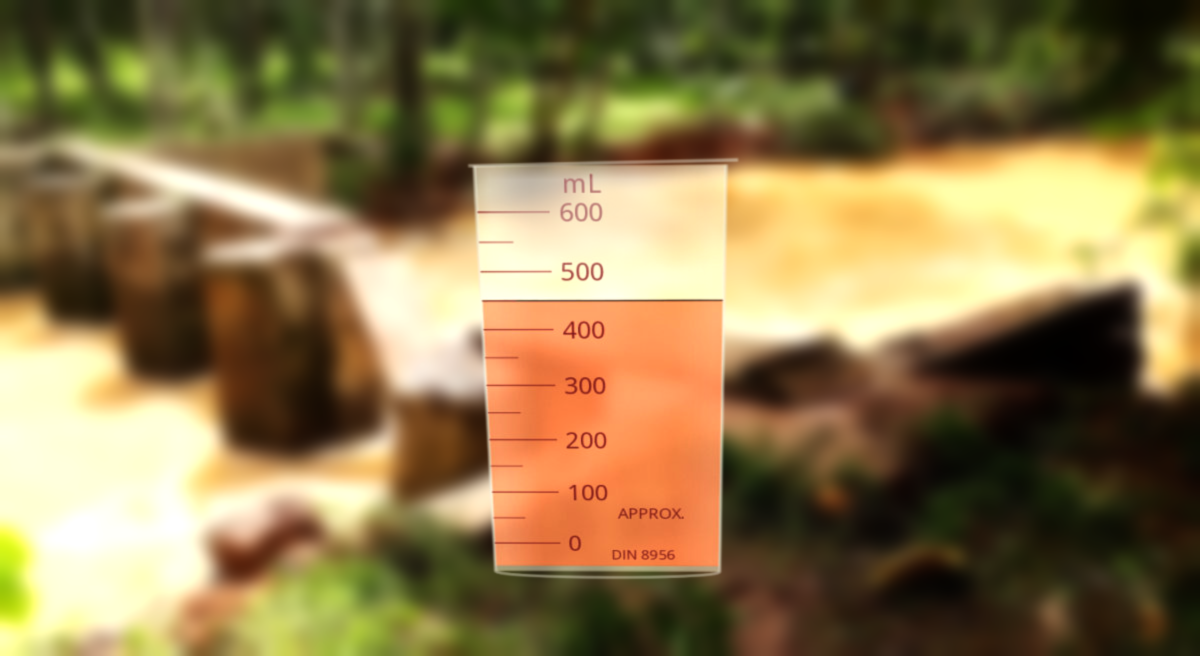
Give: 450 mL
